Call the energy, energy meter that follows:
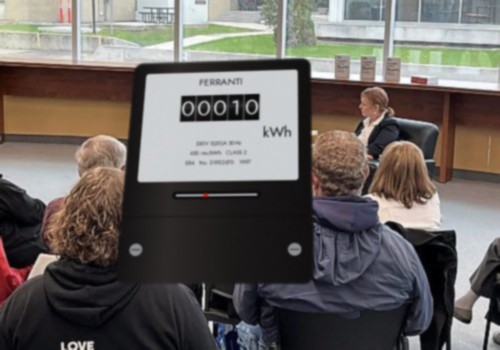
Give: 10 kWh
